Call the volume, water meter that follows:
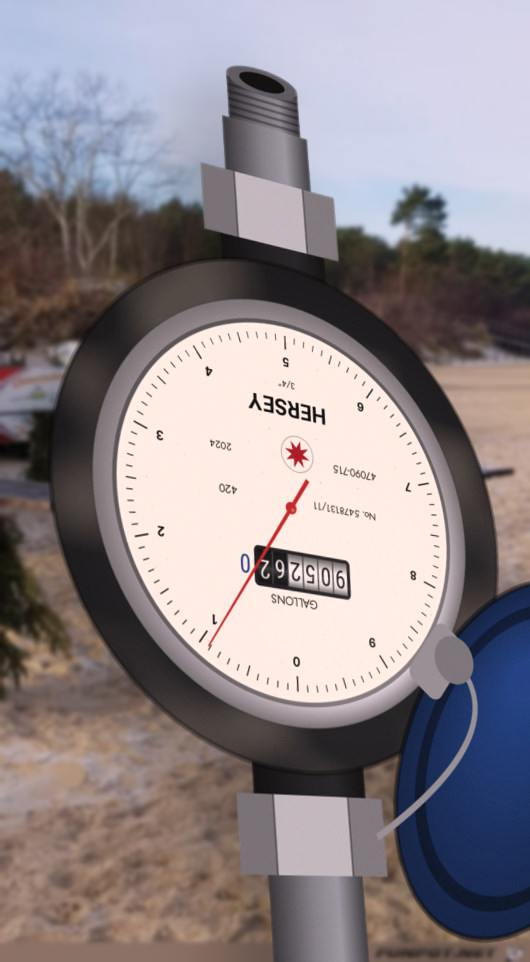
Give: 9052620.9 gal
